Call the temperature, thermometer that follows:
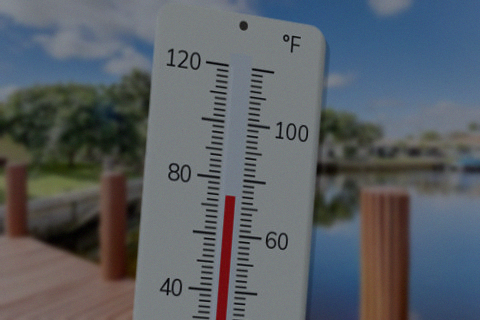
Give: 74 °F
